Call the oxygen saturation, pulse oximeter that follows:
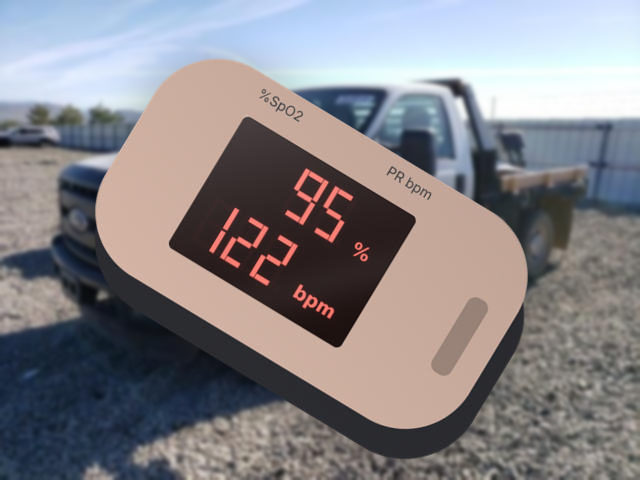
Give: 95 %
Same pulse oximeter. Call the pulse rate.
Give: 122 bpm
